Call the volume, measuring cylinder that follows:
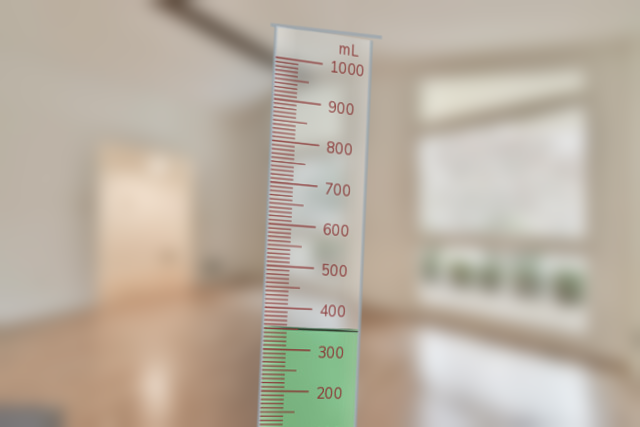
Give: 350 mL
